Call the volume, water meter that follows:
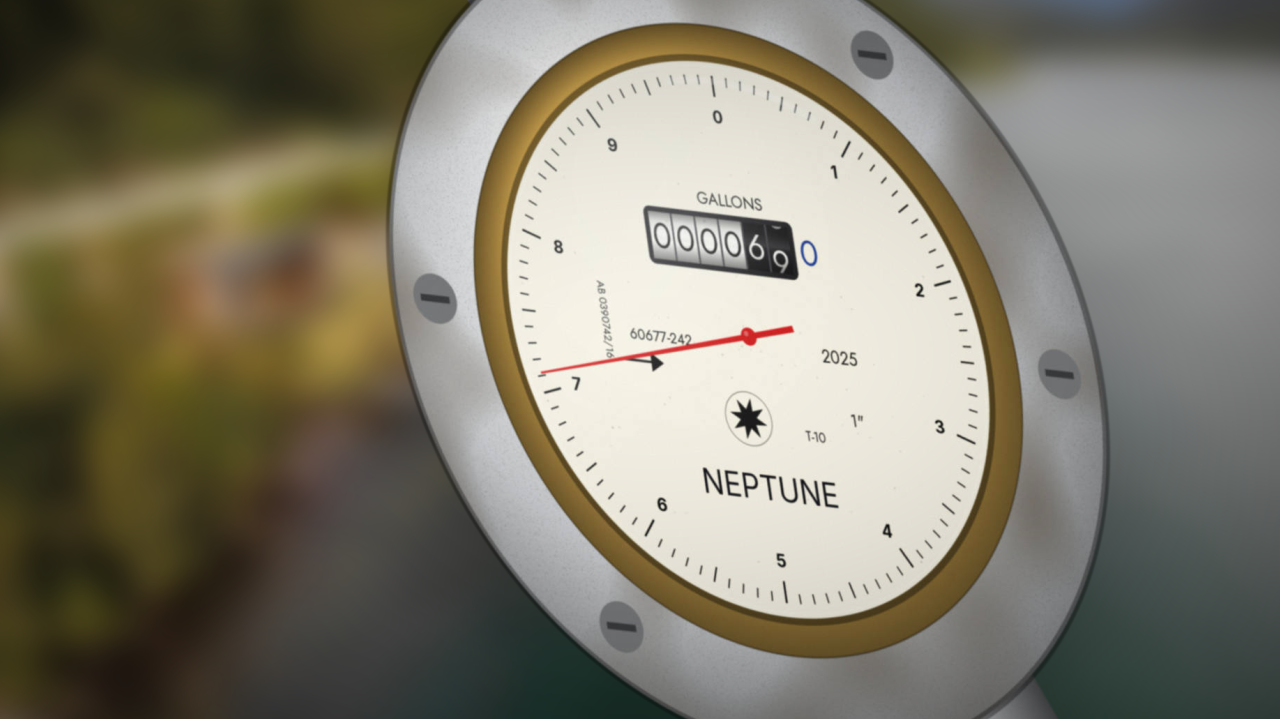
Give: 687.1 gal
